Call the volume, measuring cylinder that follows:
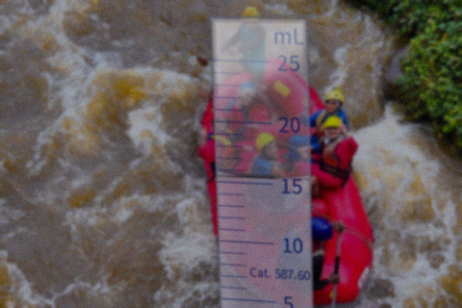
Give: 15.5 mL
